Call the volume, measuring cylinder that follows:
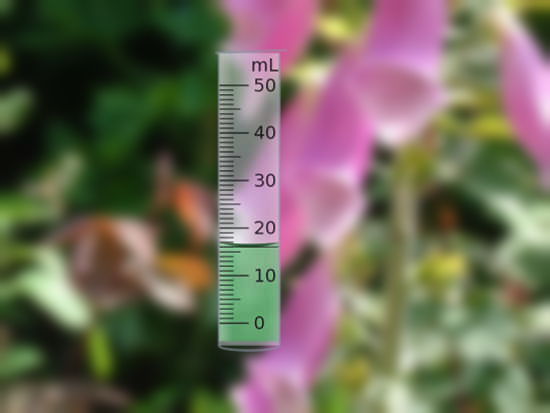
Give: 16 mL
